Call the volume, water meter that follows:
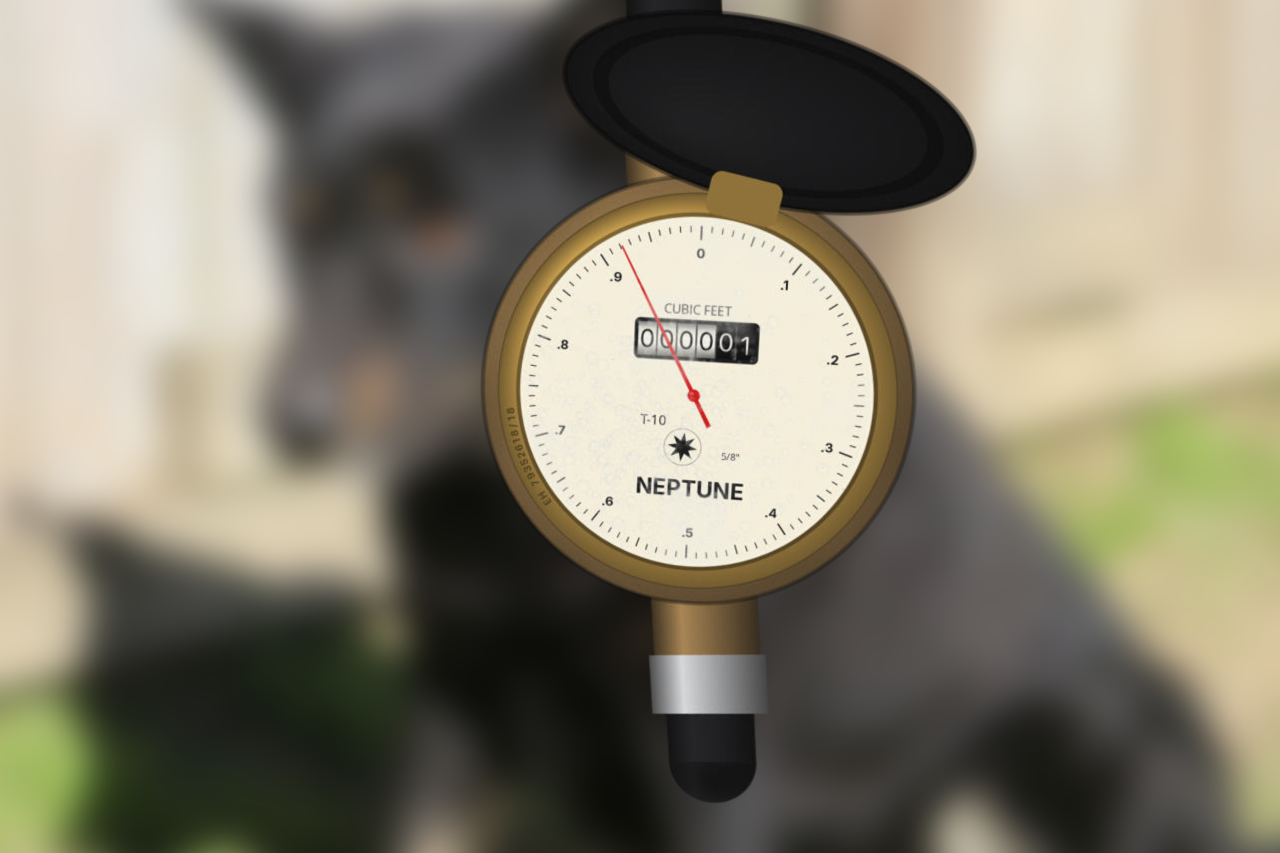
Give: 0.92 ft³
